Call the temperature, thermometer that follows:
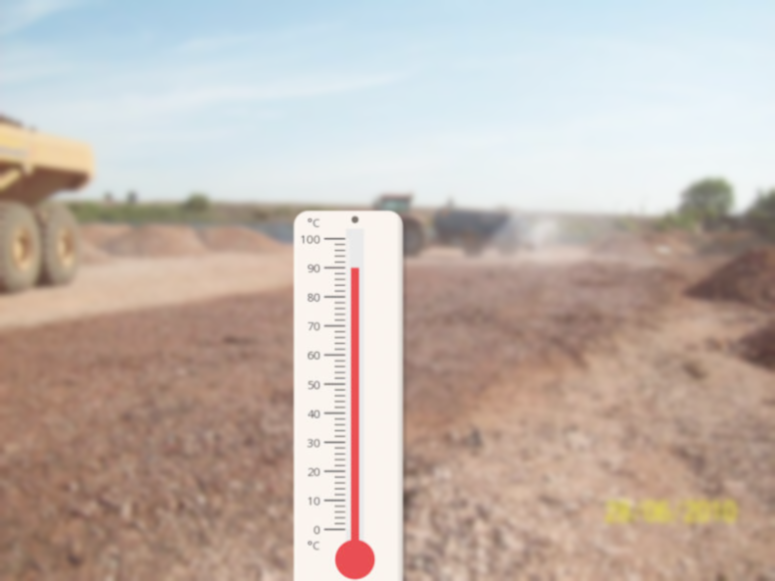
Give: 90 °C
